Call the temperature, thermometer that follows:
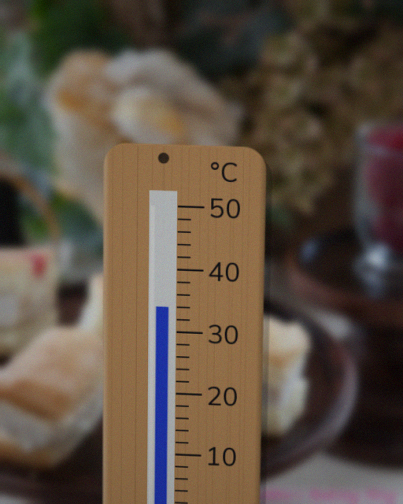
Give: 34 °C
